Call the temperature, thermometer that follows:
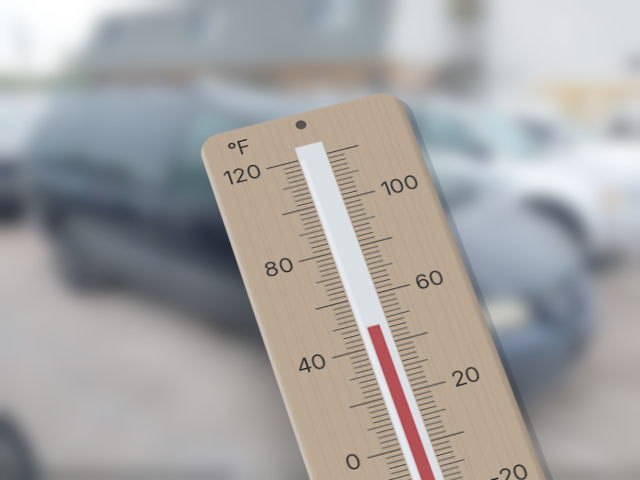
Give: 48 °F
